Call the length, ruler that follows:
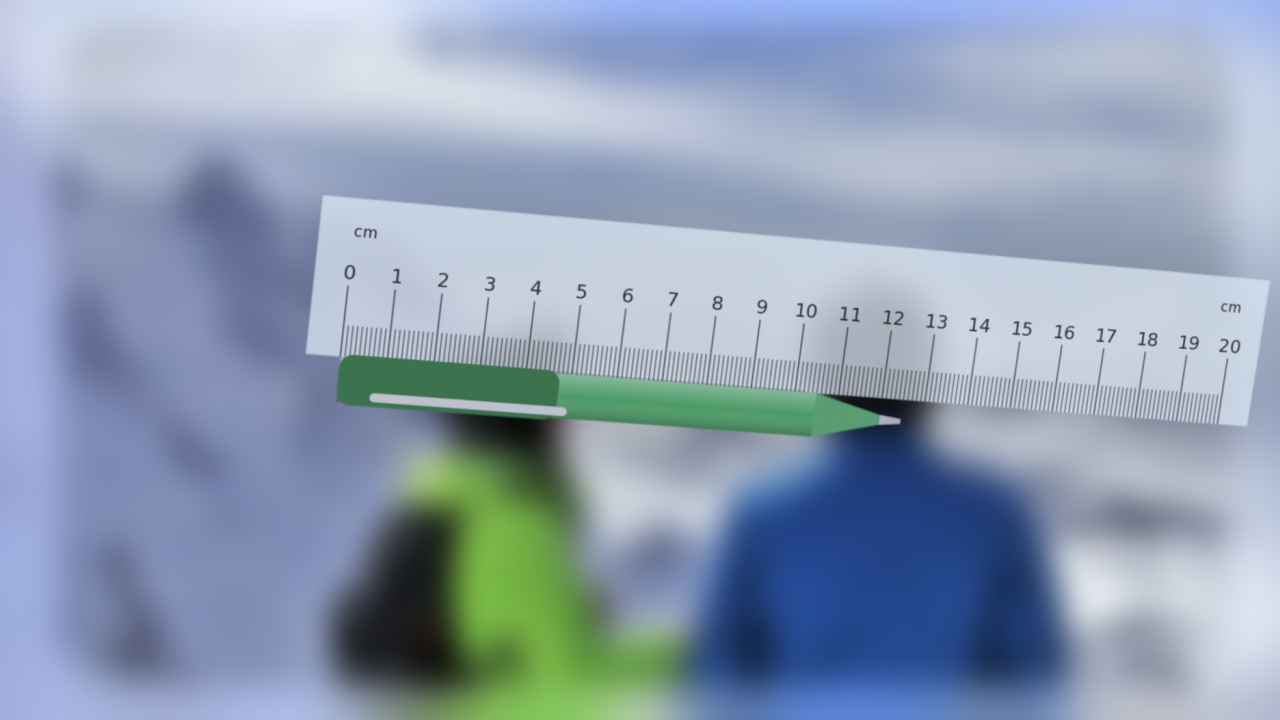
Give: 12.5 cm
